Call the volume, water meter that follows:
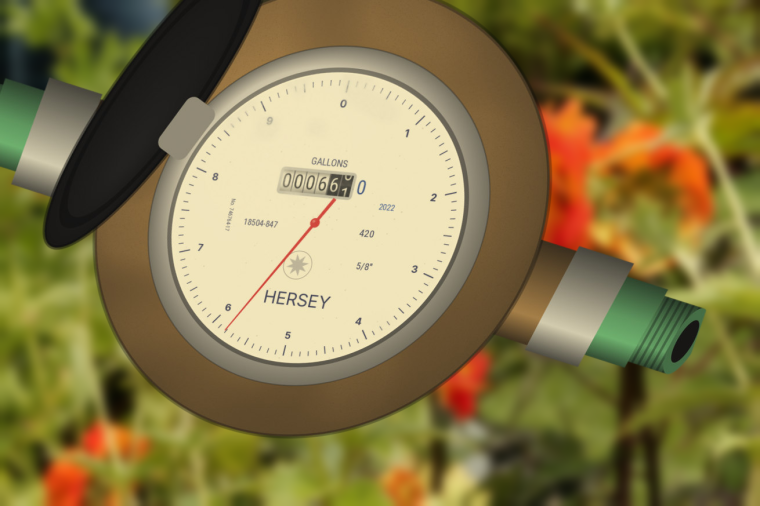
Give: 6605.8 gal
